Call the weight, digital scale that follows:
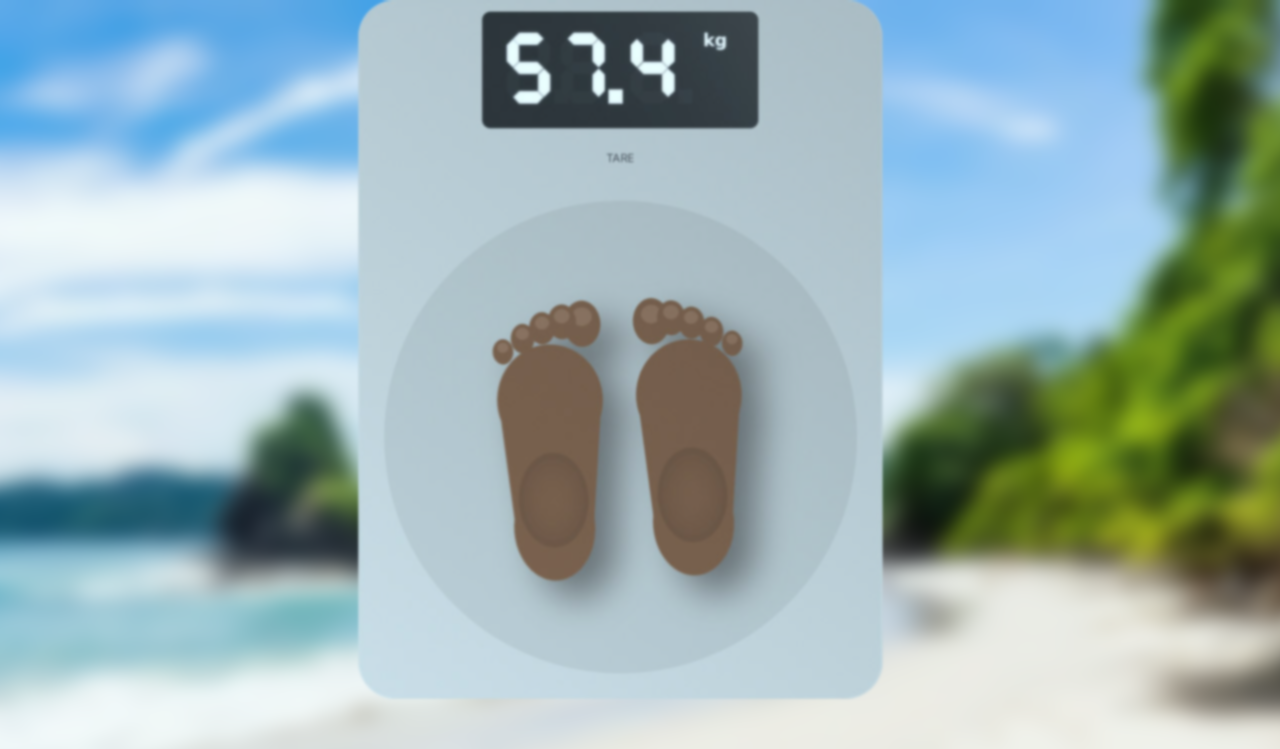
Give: 57.4 kg
